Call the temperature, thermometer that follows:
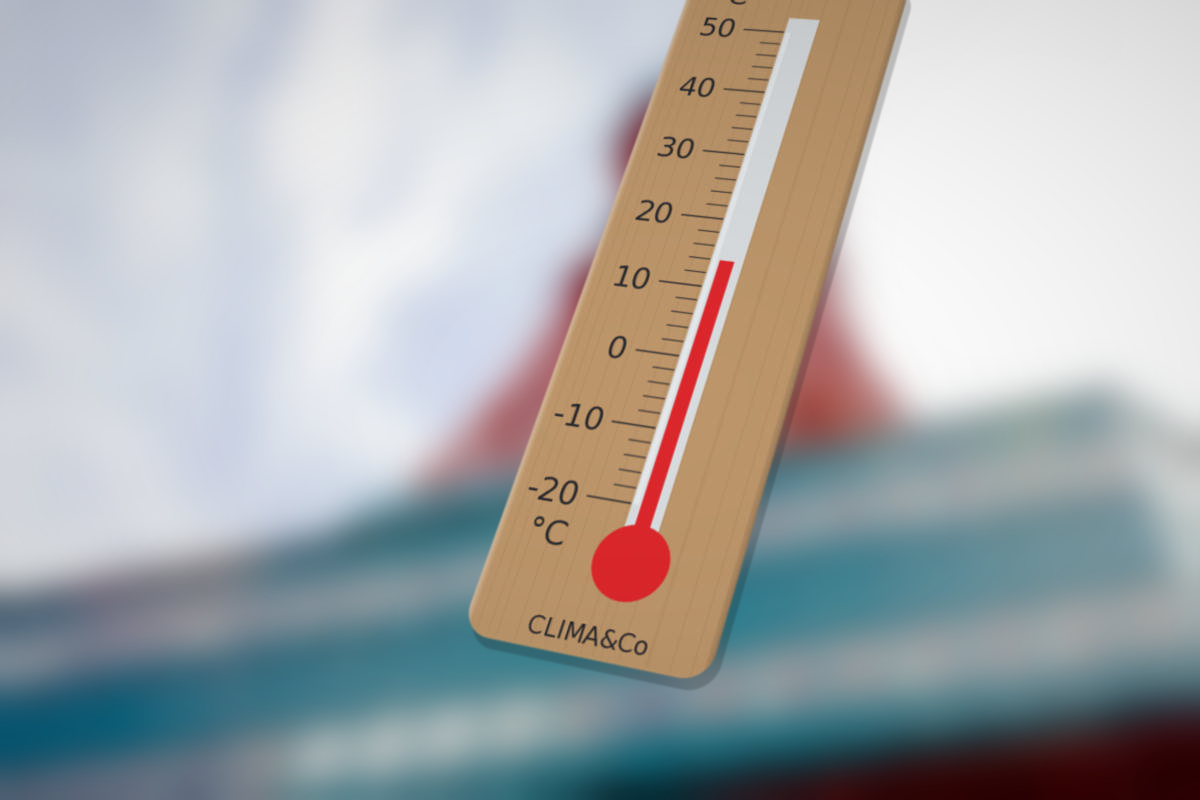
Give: 14 °C
